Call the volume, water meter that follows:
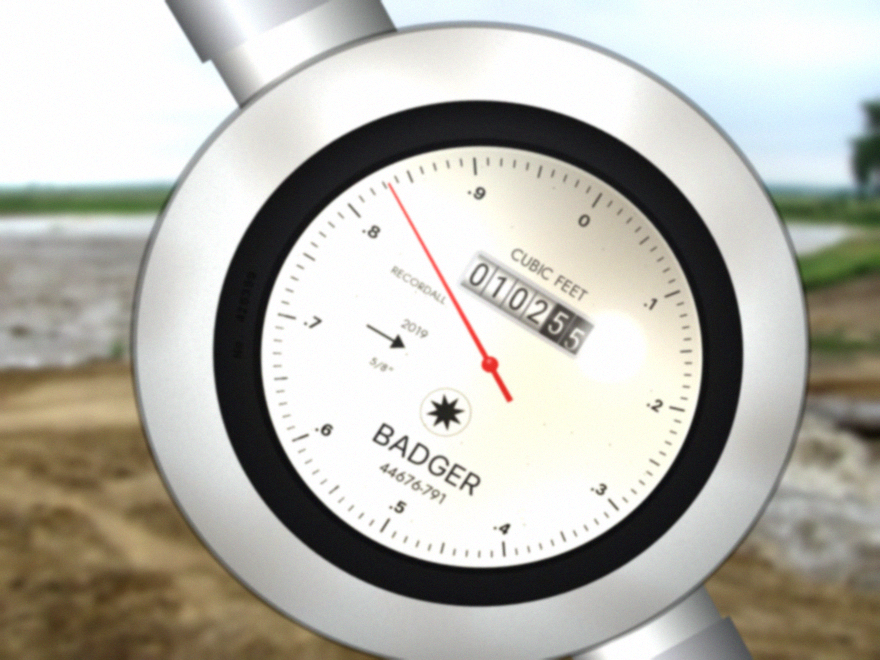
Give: 10254.83 ft³
